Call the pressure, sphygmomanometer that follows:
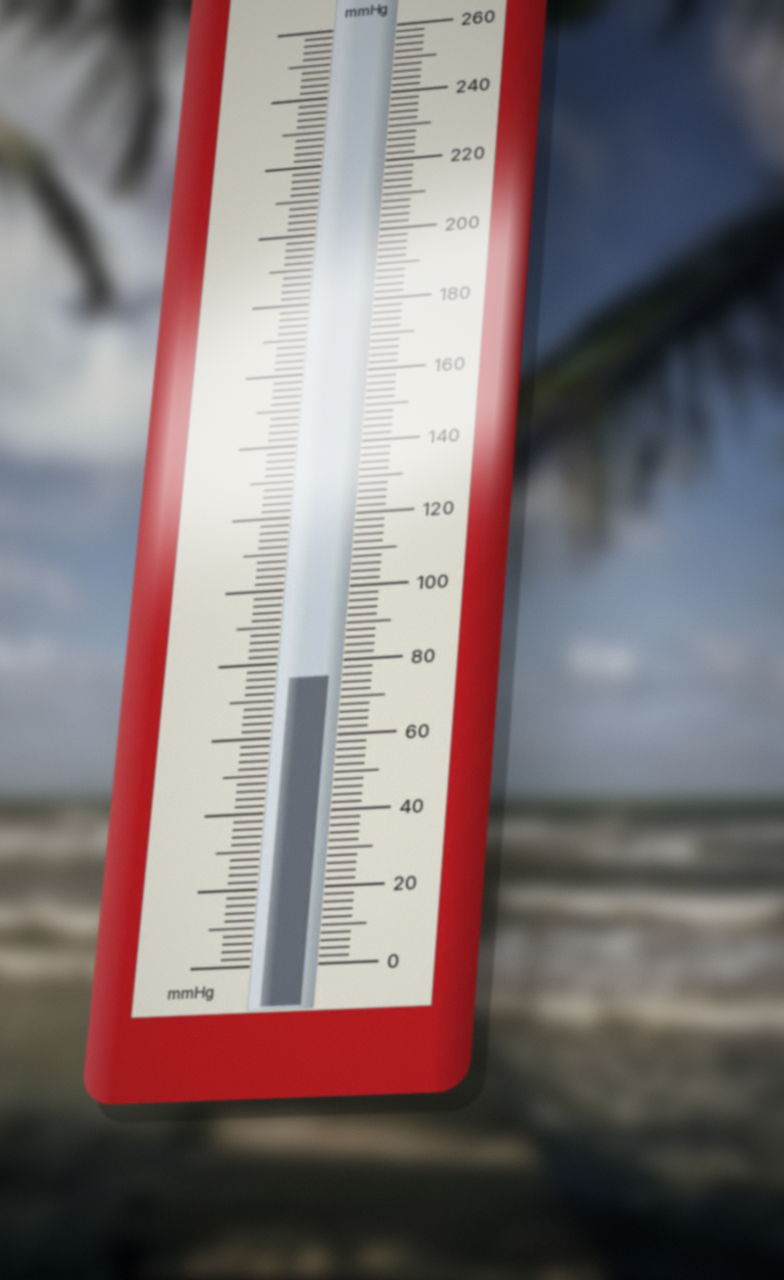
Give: 76 mmHg
